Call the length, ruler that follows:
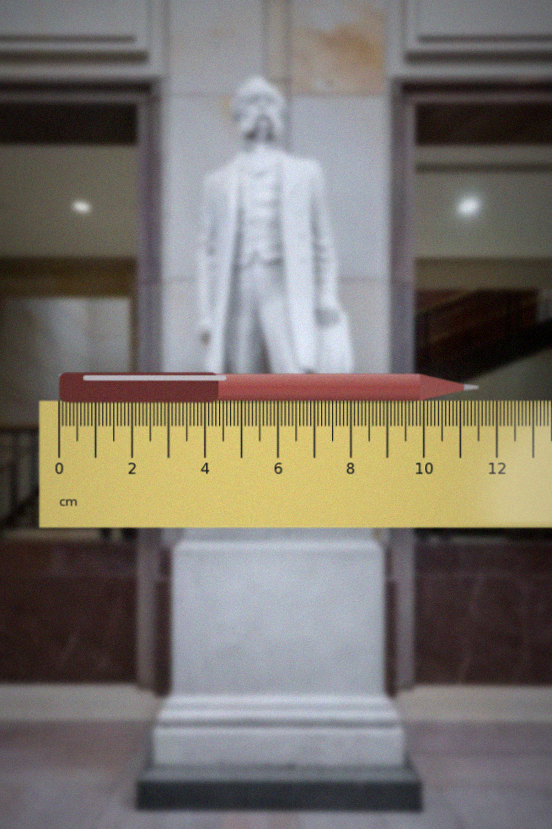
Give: 11.5 cm
